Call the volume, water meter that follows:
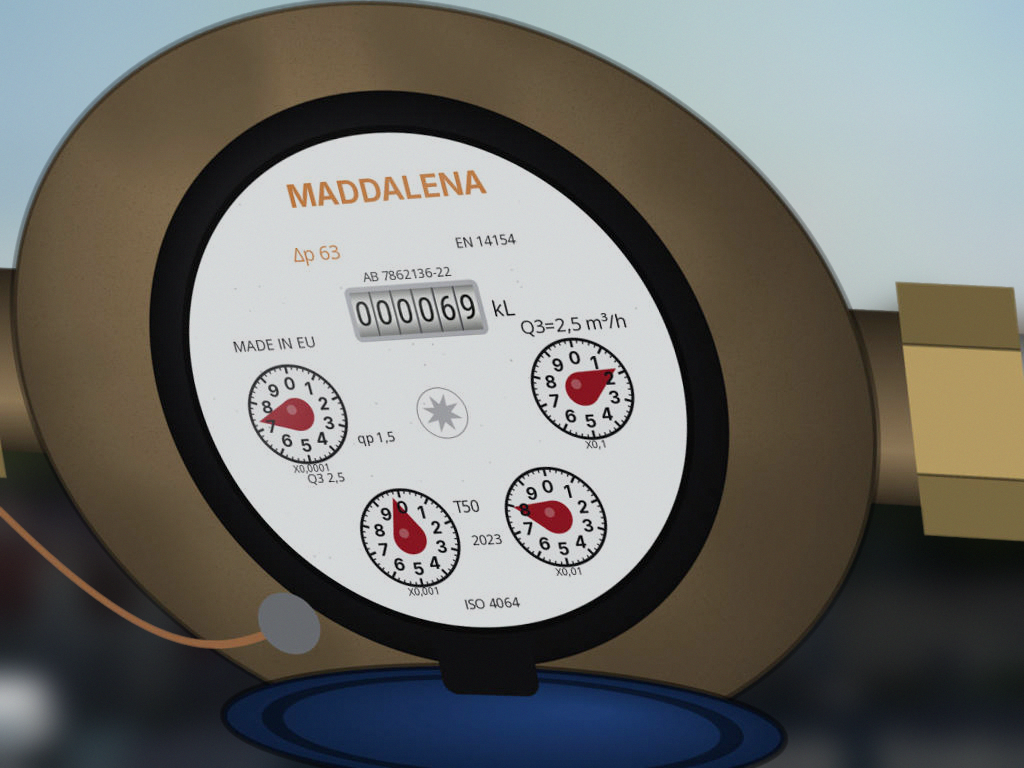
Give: 69.1797 kL
